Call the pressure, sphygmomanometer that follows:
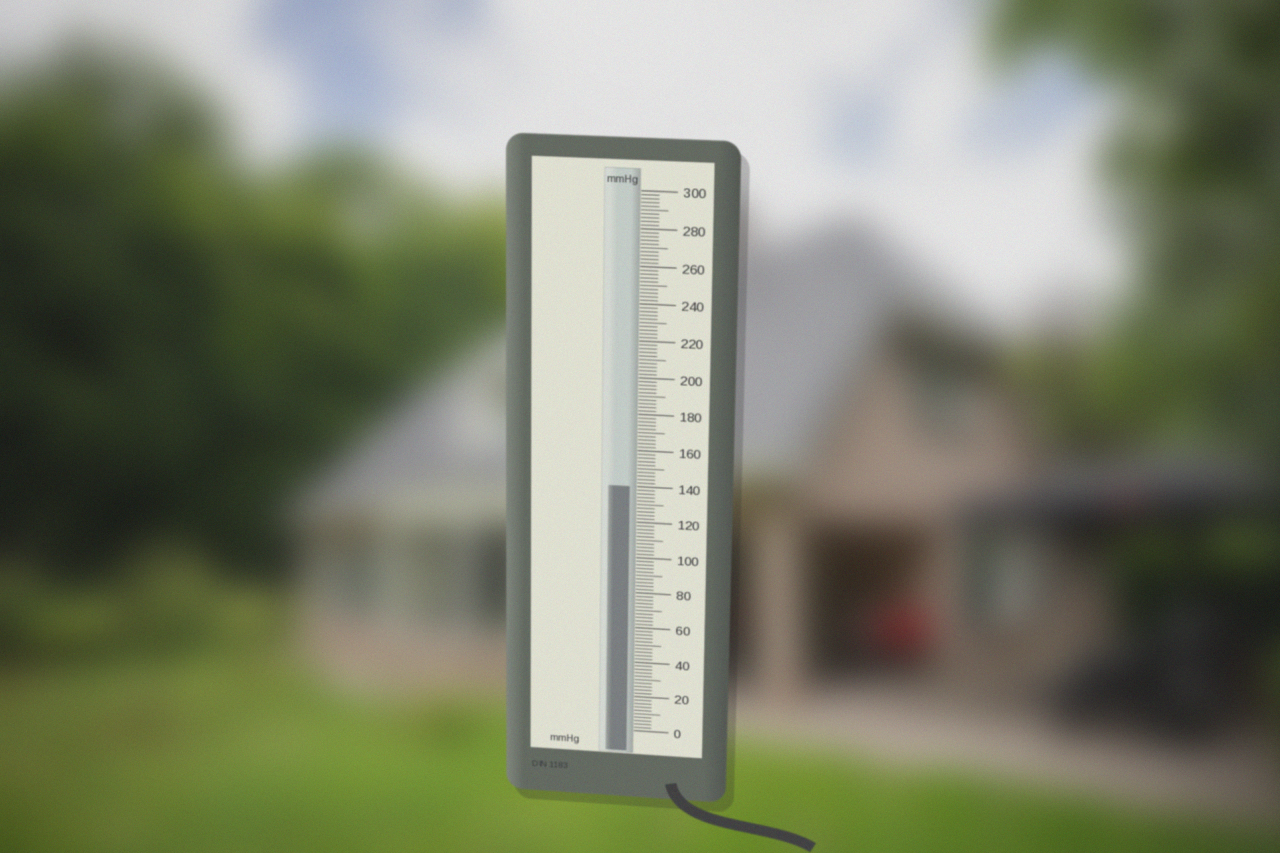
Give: 140 mmHg
